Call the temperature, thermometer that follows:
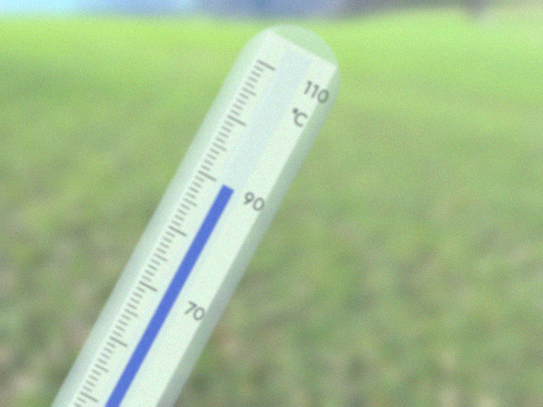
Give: 90 °C
